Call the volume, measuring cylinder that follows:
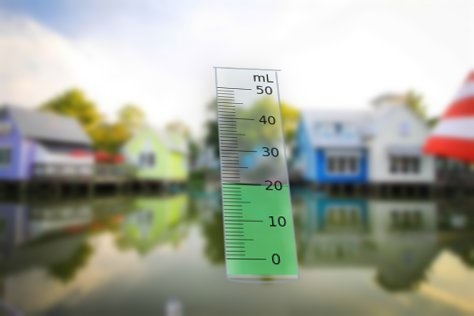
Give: 20 mL
